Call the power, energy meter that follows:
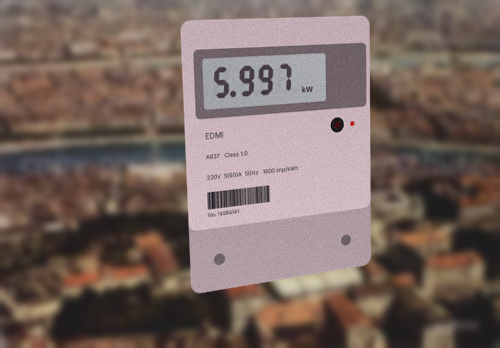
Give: 5.997 kW
